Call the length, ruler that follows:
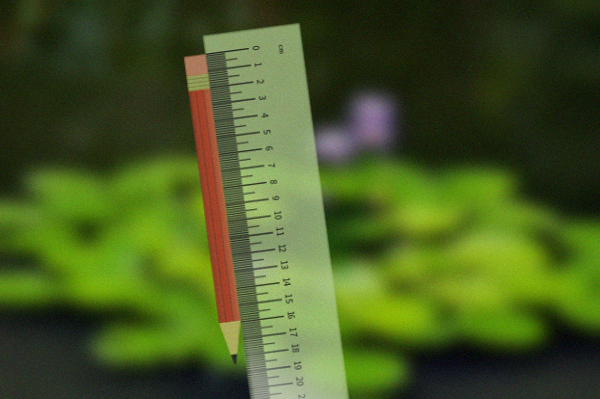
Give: 18.5 cm
